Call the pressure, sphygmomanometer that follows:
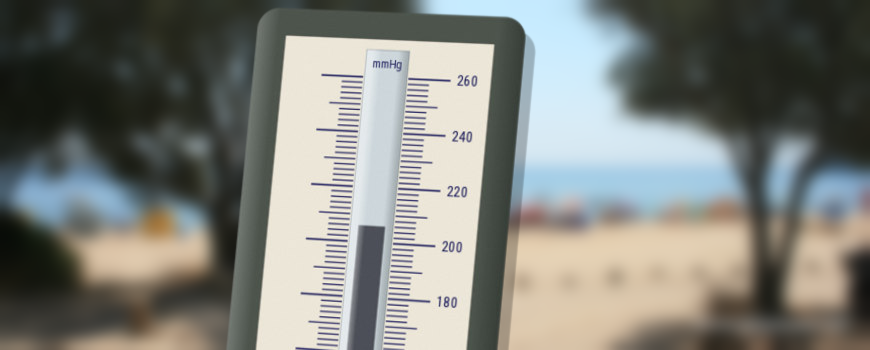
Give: 206 mmHg
